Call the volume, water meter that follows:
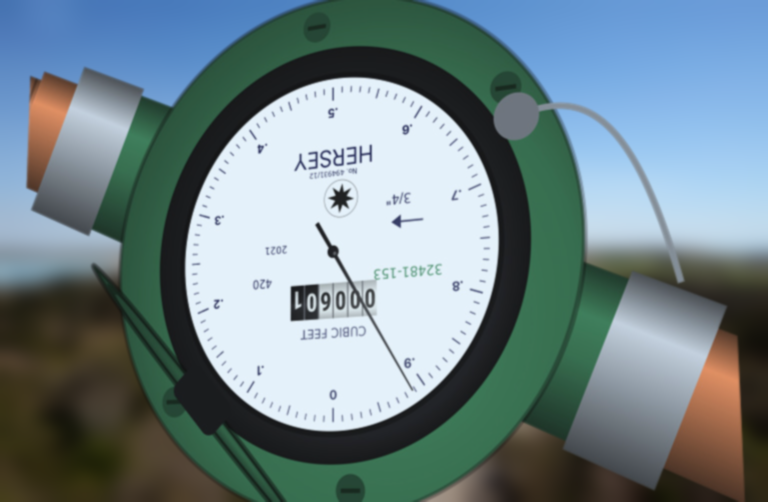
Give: 600.91 ft³
